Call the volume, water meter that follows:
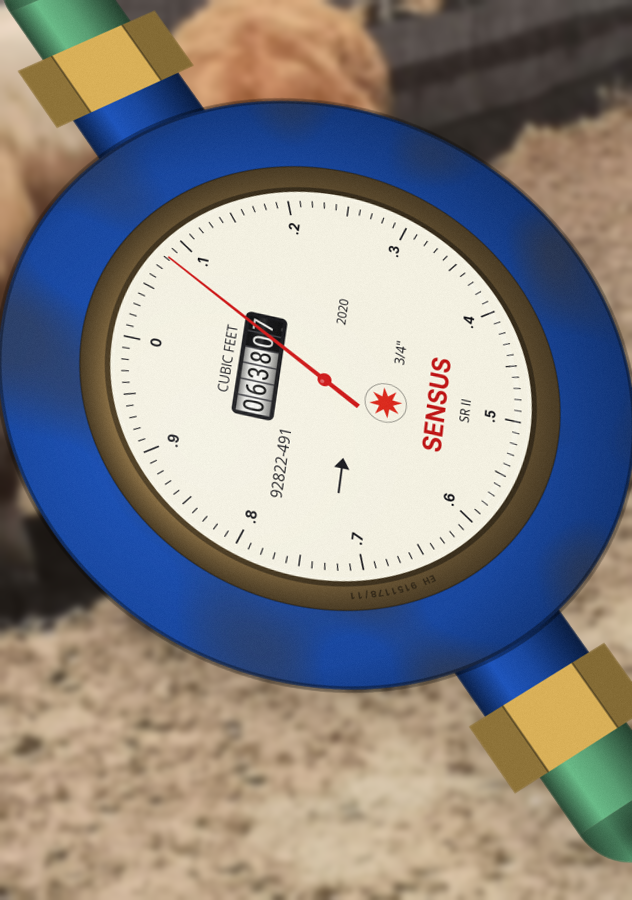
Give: 63807.08 ft³
